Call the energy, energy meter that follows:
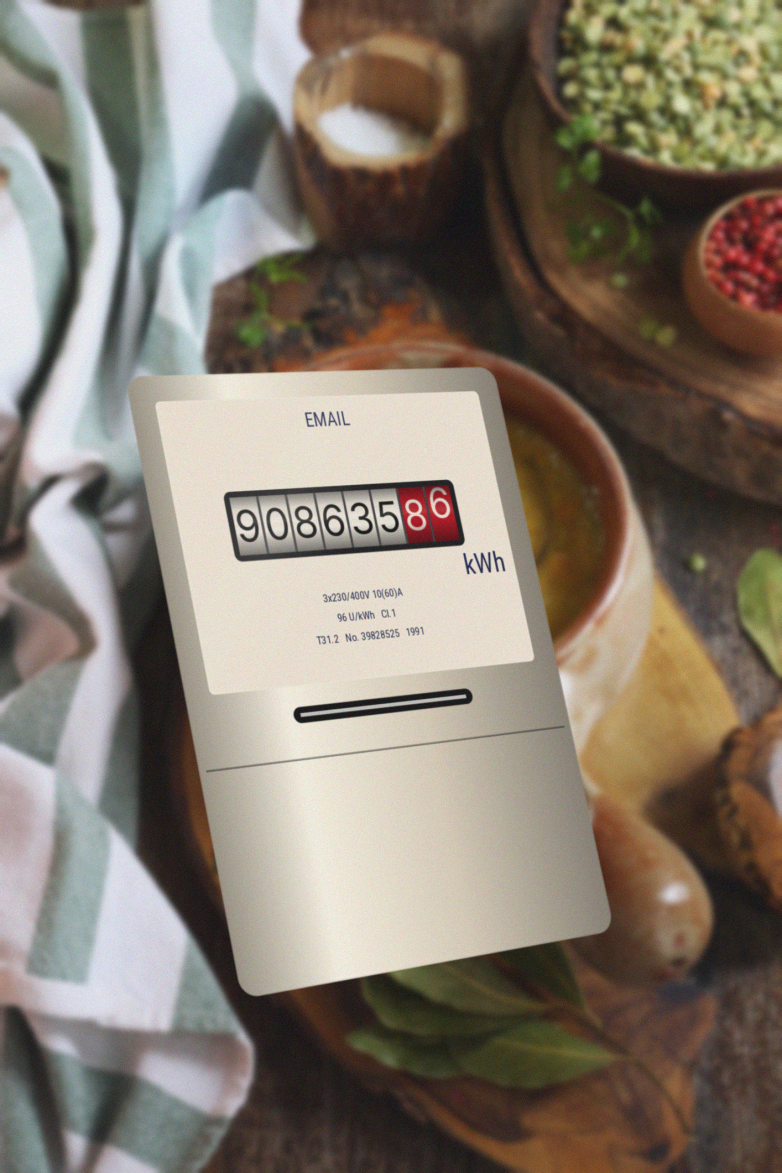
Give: 908635.86 kWh
